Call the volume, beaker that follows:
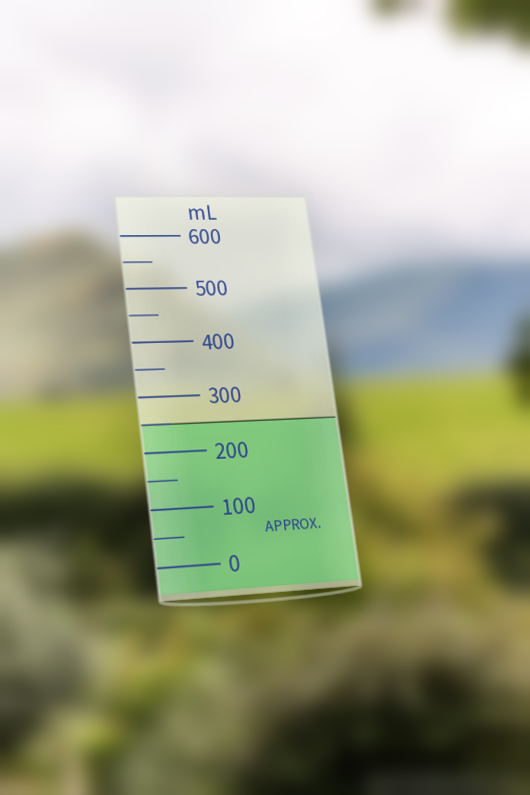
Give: 250 mL
